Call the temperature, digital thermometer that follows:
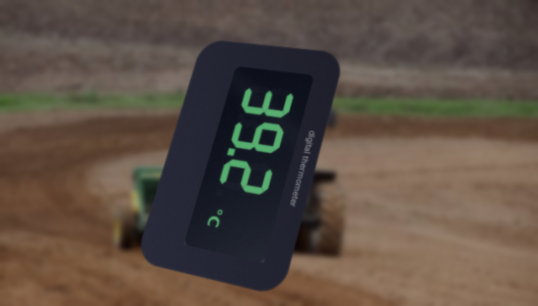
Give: 39.2 °C
